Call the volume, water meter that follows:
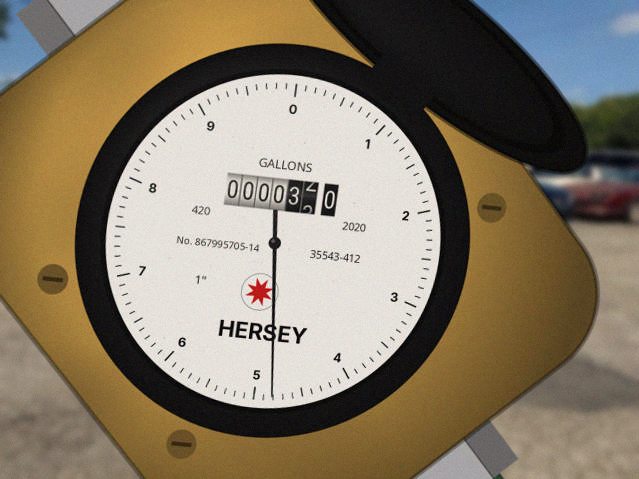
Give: 324.8 gal
